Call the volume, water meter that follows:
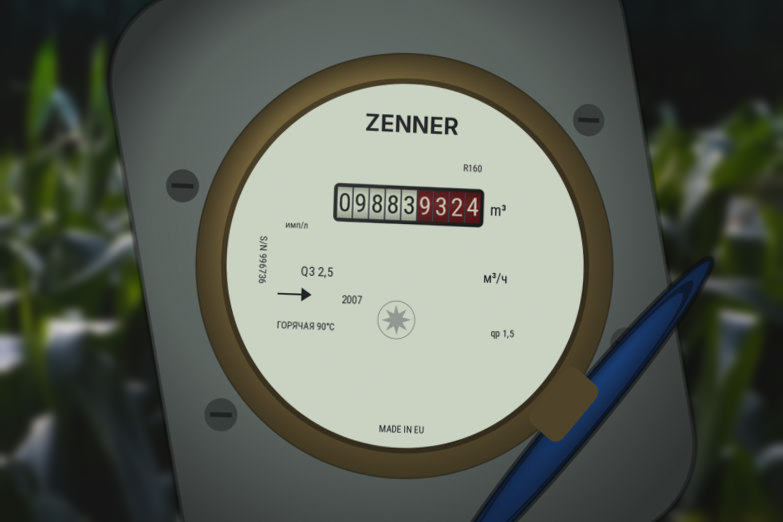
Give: 9883.9324 m³
